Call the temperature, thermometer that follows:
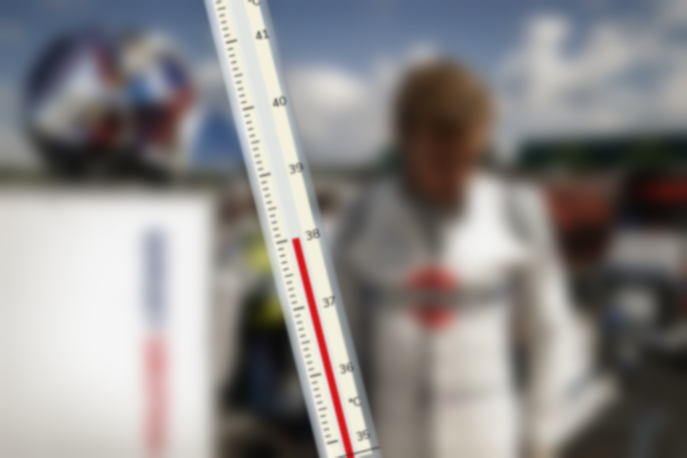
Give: 38 °C
